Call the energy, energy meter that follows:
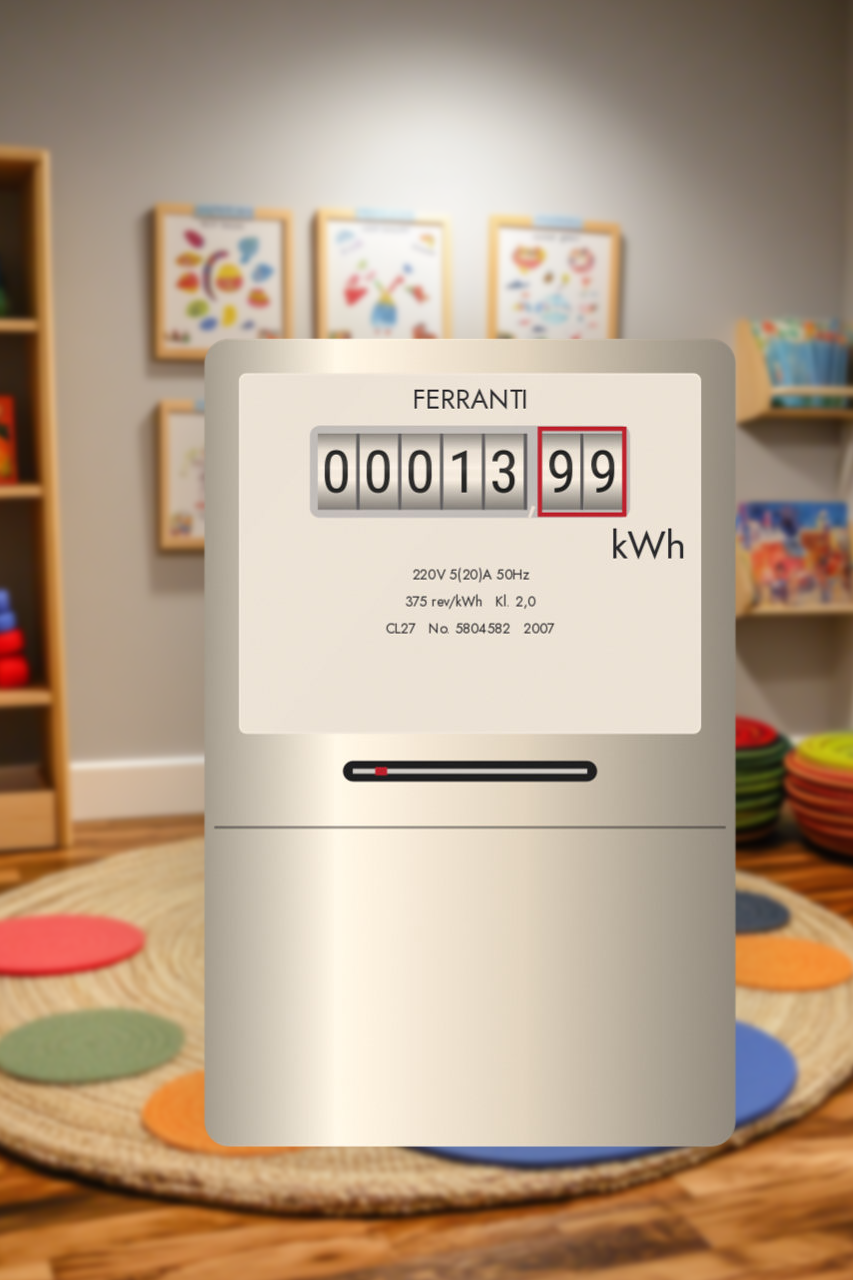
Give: 13.99 kWh
